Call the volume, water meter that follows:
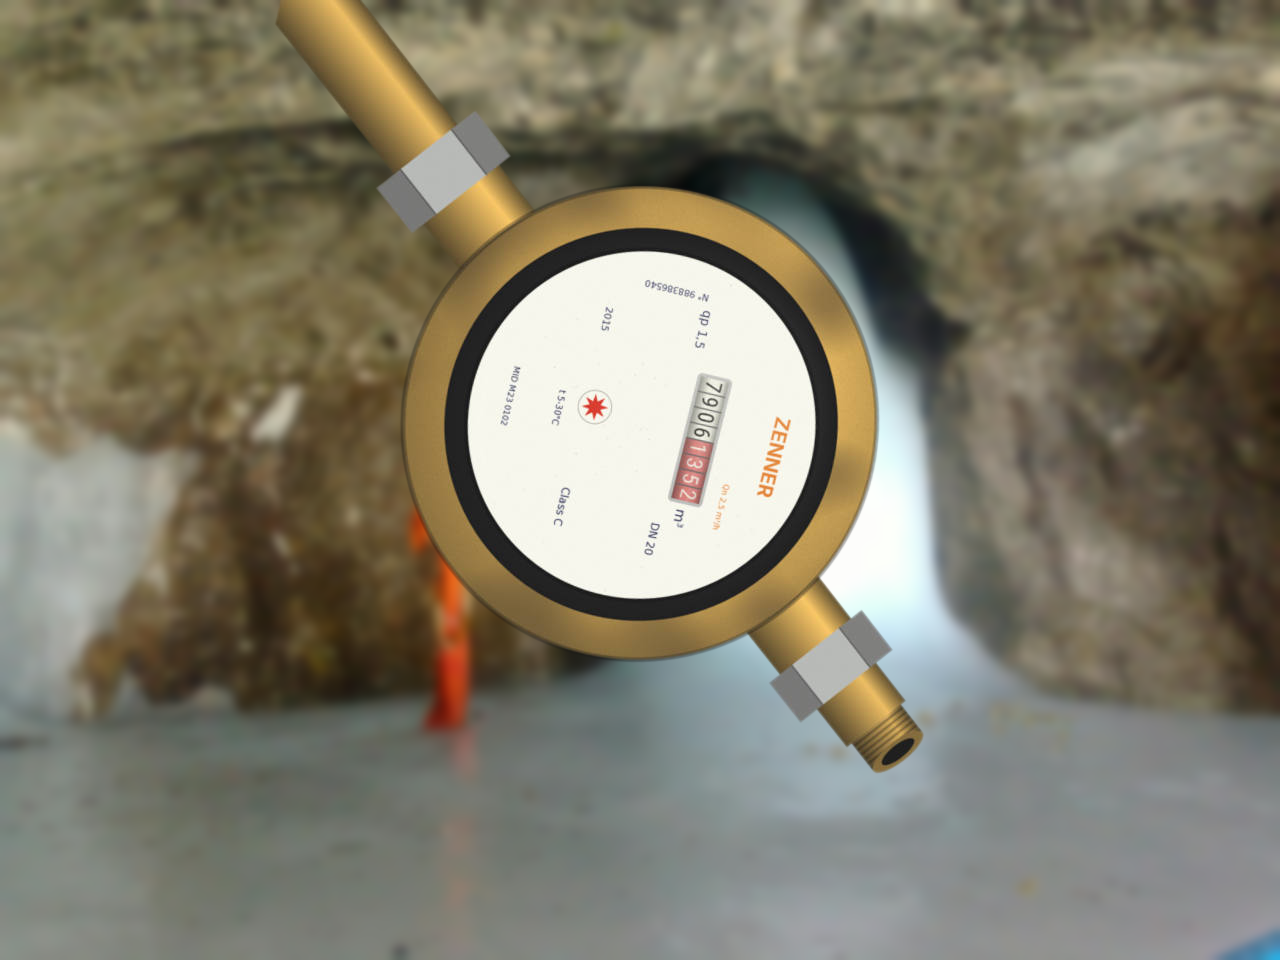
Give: 7906.1352 m³
